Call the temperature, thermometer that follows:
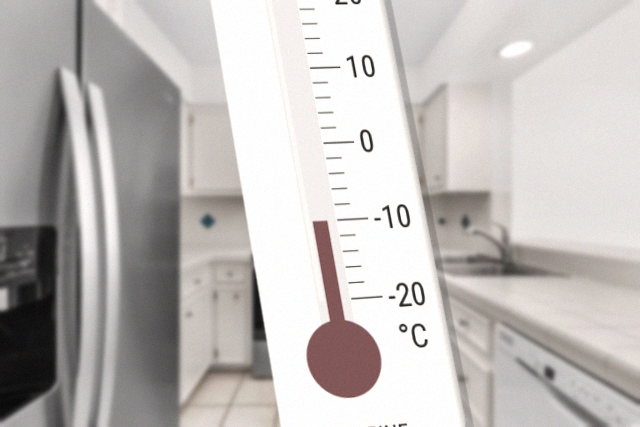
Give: -10 °C
